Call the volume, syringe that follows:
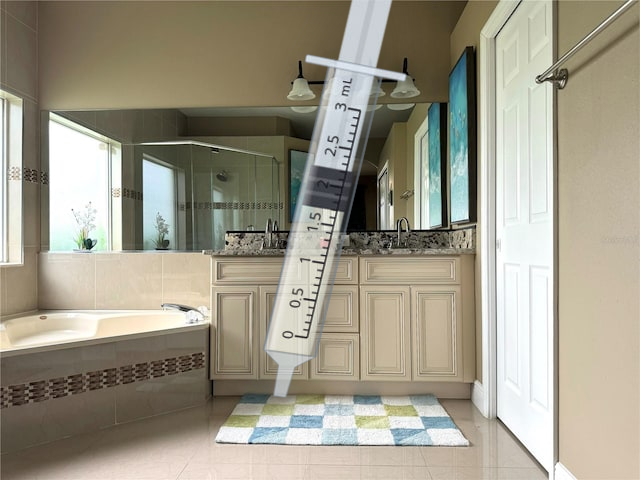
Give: 1.7 mL
